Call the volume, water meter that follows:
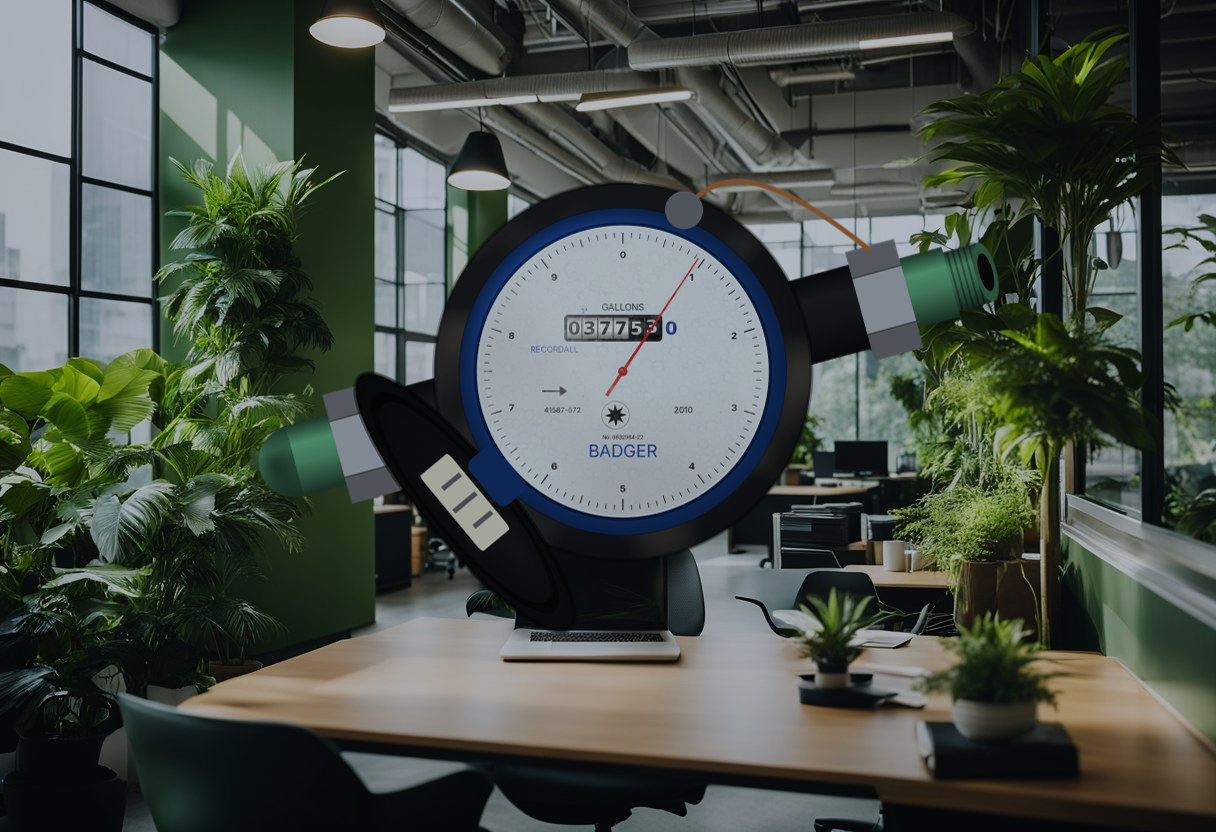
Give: 377530.9 gal
